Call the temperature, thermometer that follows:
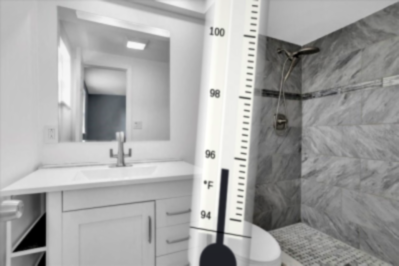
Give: 95.6 °F
